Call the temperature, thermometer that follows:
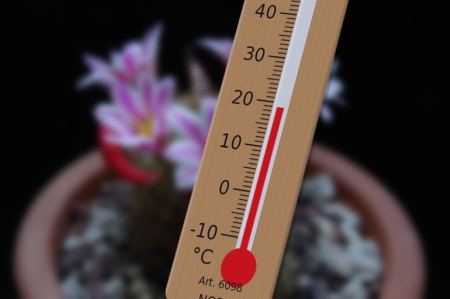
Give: 19 °C
